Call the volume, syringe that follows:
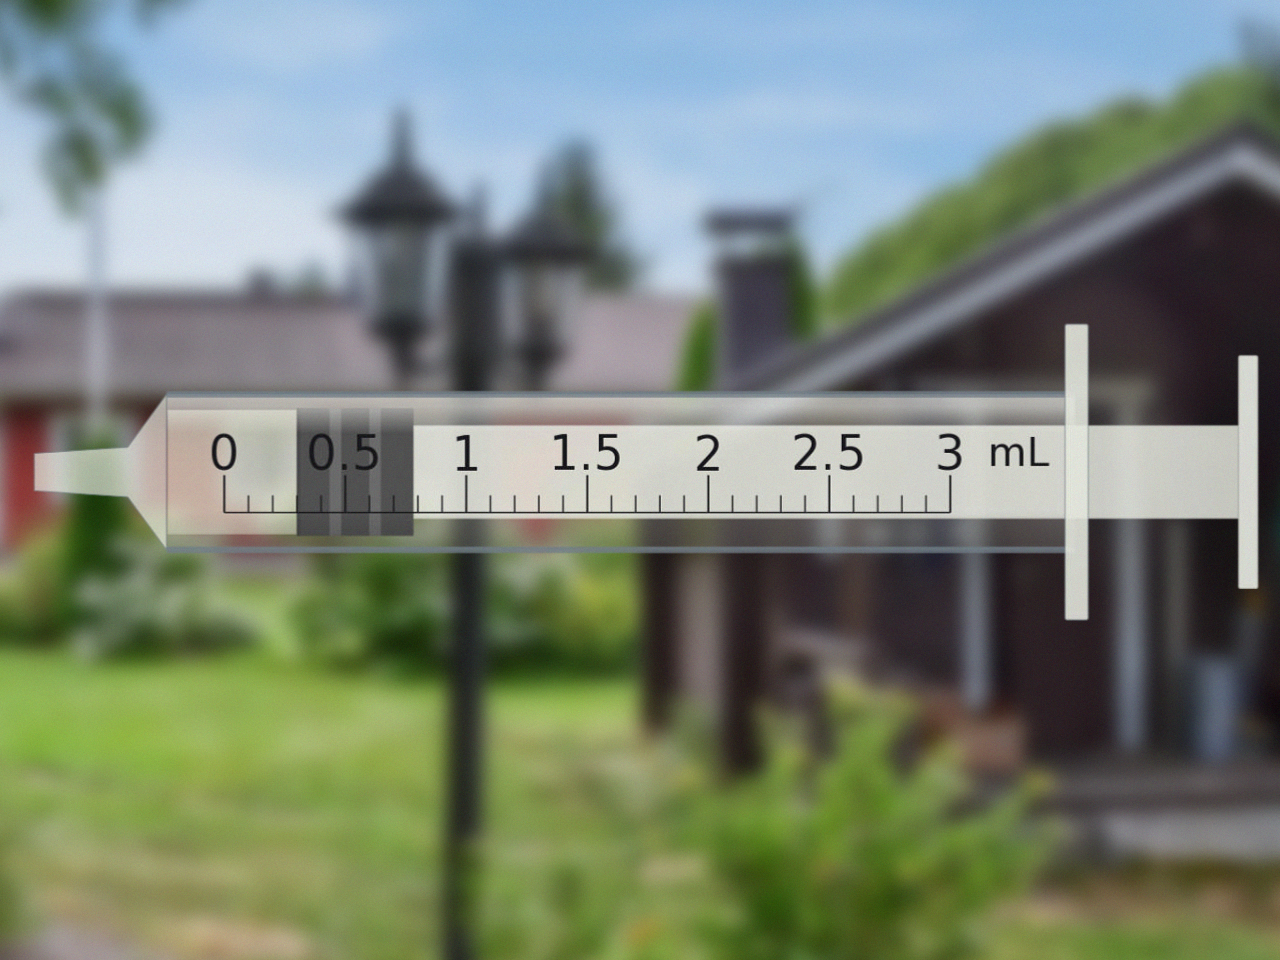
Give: 0.3 mL
